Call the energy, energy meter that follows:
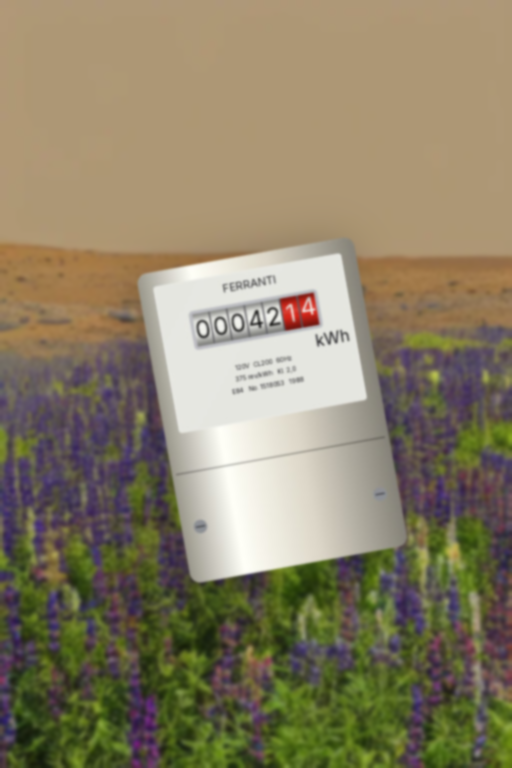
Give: 42.14 kWh
